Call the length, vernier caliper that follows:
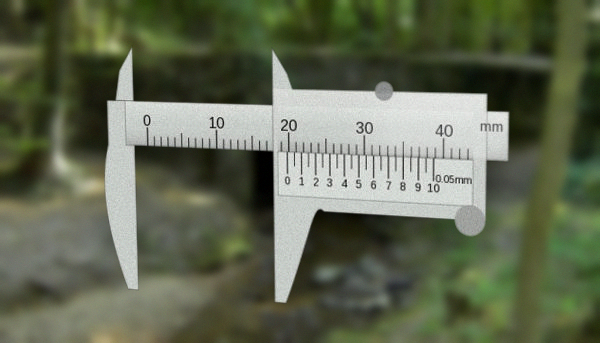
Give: 19.8 mm
